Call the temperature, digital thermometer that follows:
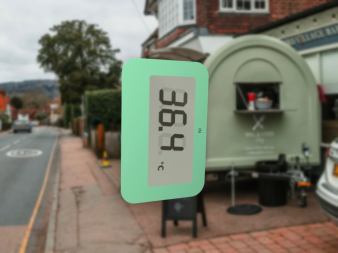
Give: 36.4 °C
